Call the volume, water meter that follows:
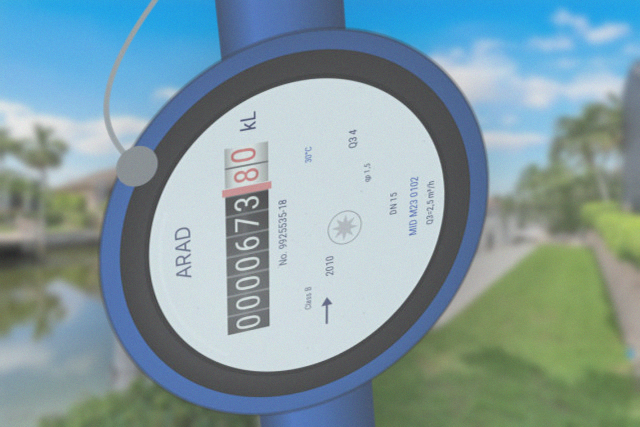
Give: 673.80 kL
